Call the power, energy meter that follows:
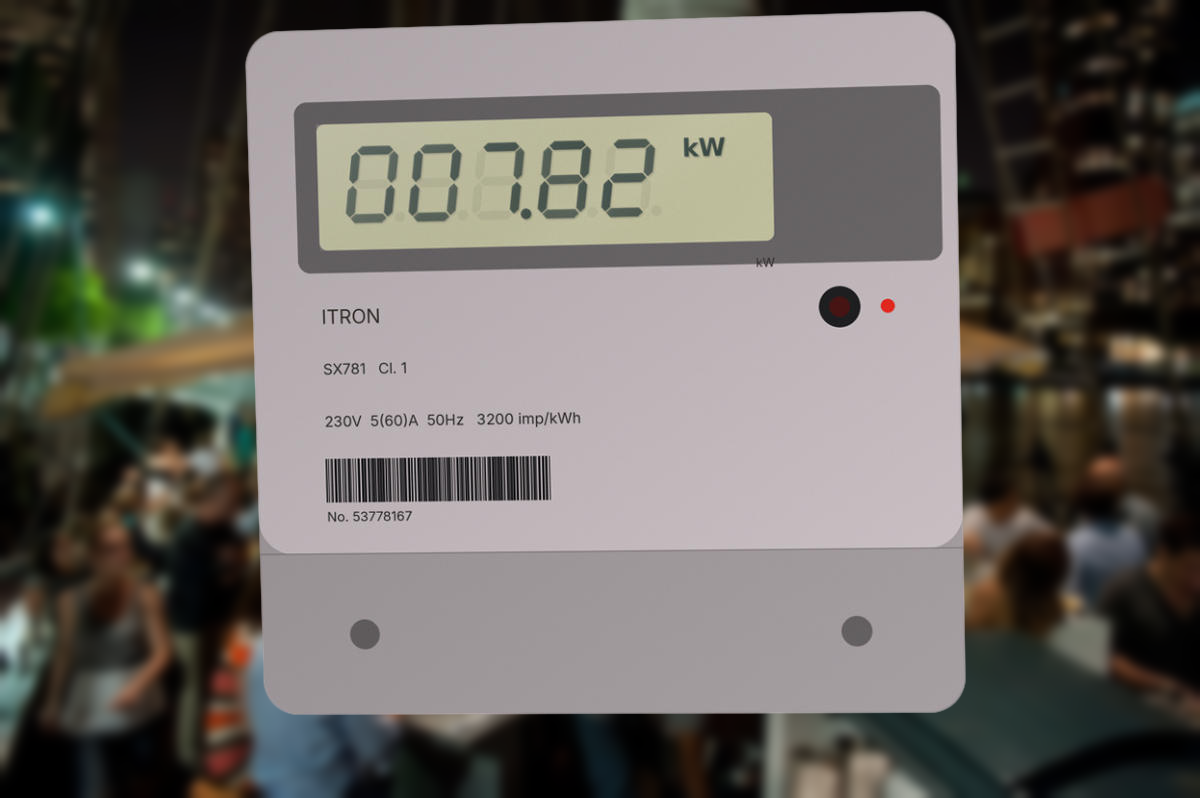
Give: 7.82 kW
